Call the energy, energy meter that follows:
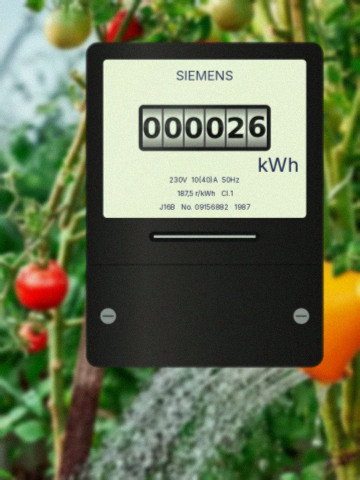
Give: 26 kWh
